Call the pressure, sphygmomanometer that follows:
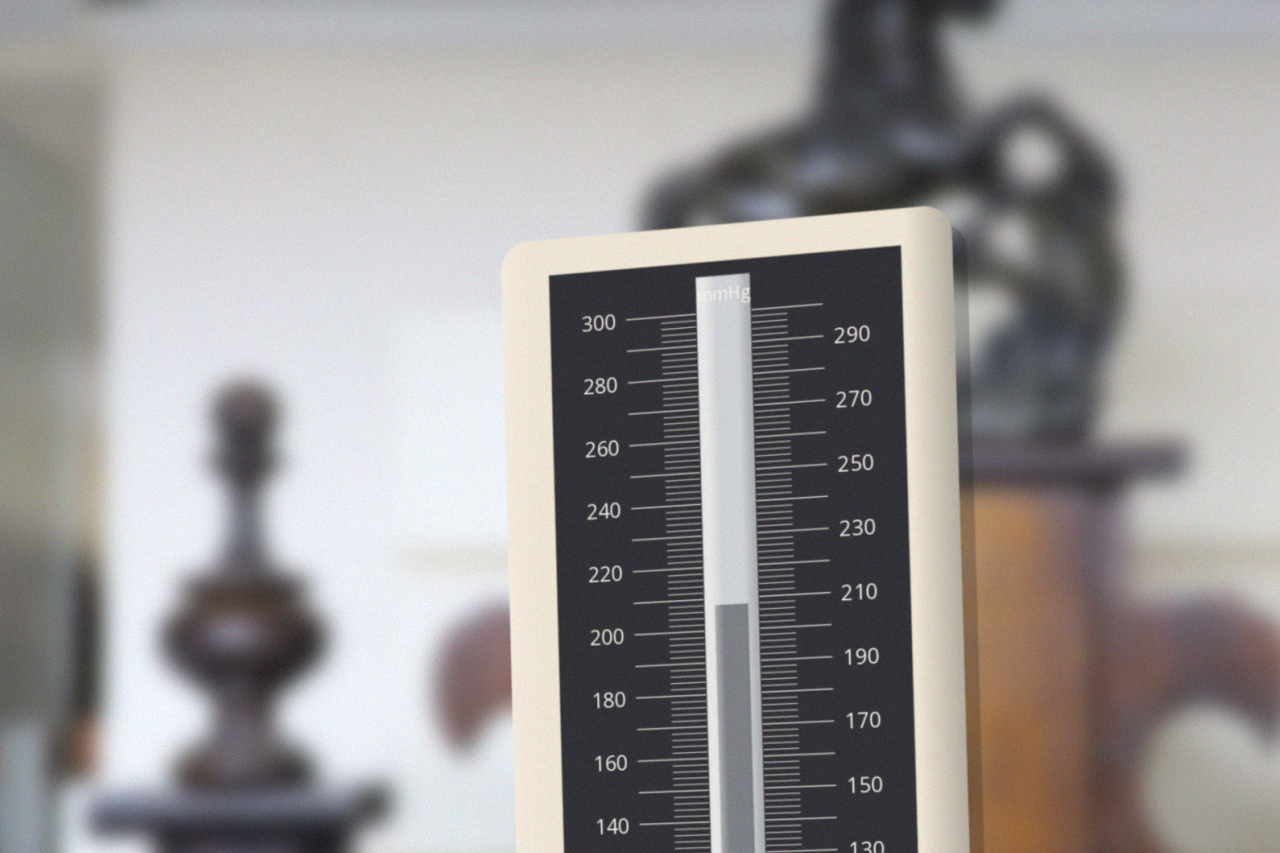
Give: 208 mmHg
